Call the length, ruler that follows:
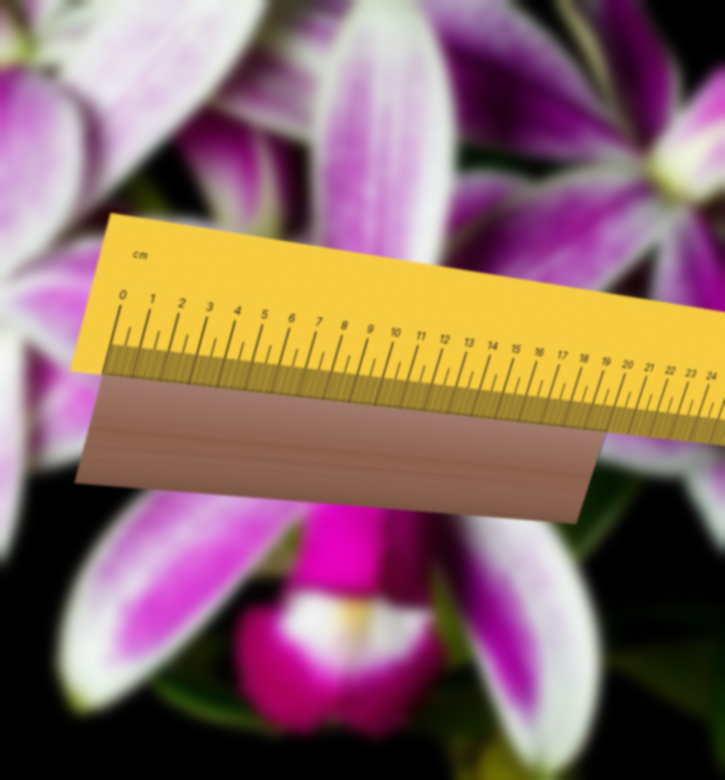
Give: 20 cm
